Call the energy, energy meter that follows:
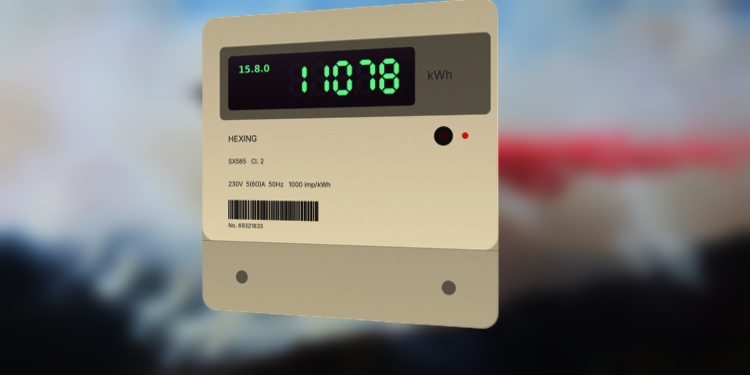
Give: 11078 kWh
